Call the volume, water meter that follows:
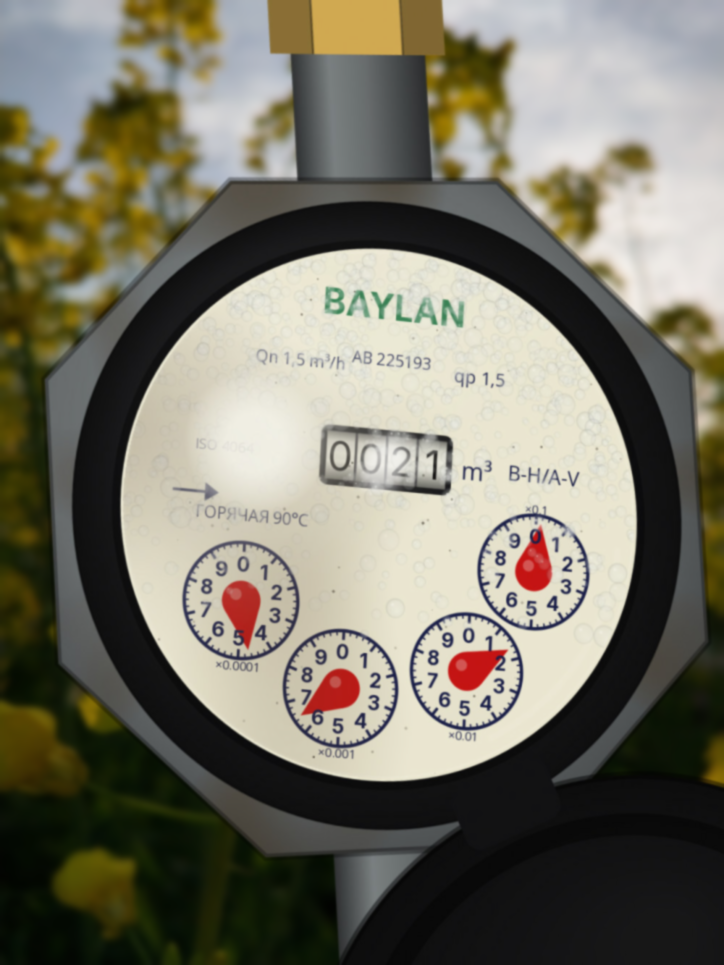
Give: 21.0164 m³
